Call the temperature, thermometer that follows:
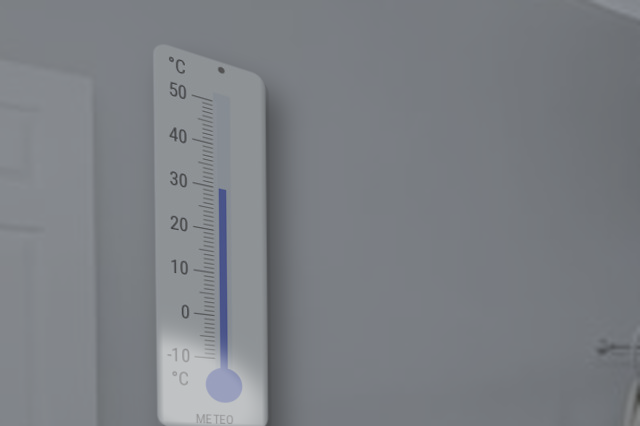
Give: 30 °C
